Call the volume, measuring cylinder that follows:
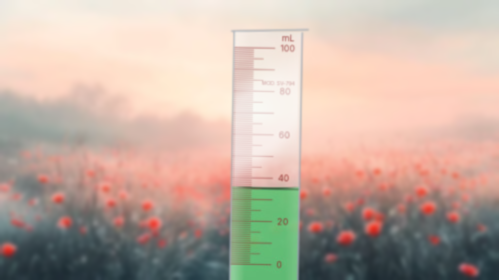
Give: 35 mL
